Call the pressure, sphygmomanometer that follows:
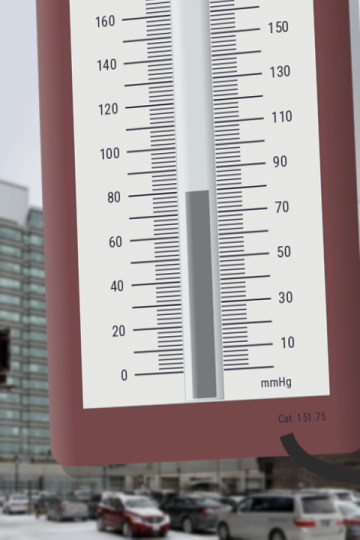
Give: 80 mmHg
